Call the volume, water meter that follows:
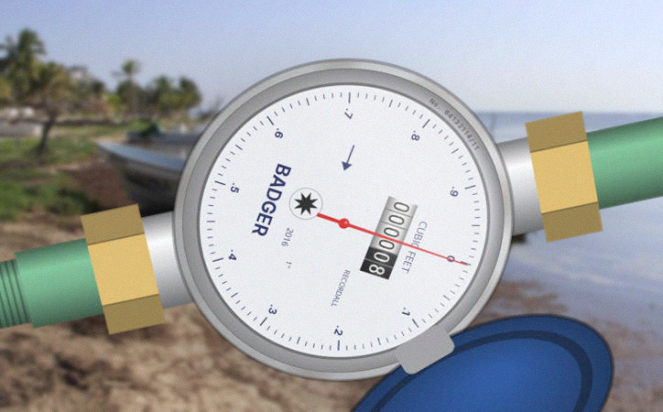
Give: 8.00 ft³
